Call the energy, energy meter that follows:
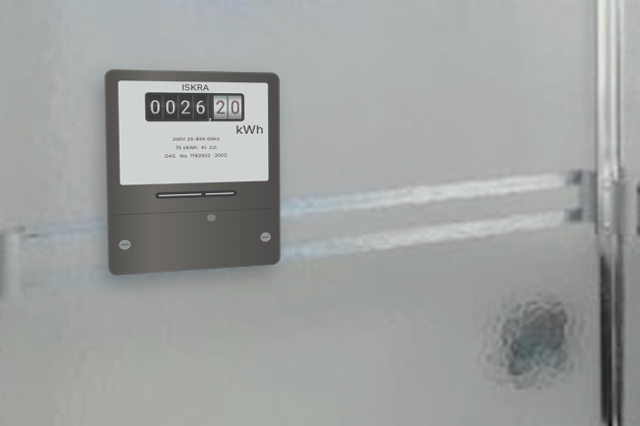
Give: 26.20 kWh
